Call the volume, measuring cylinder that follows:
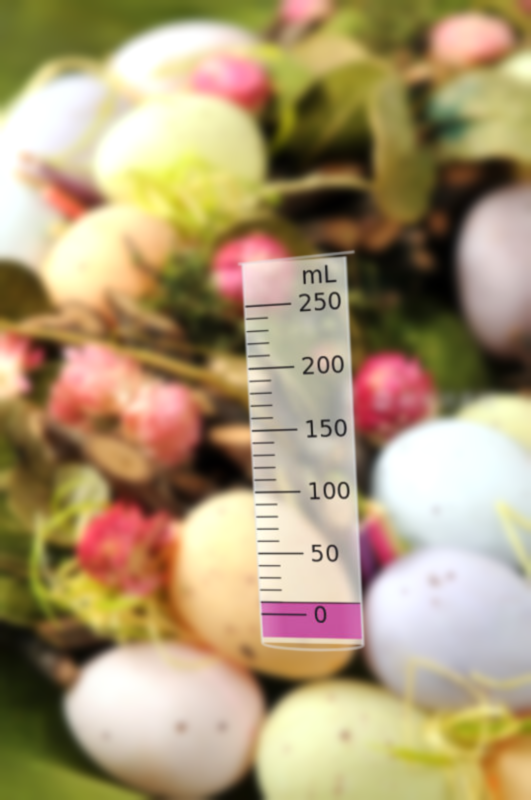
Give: 10 mL
